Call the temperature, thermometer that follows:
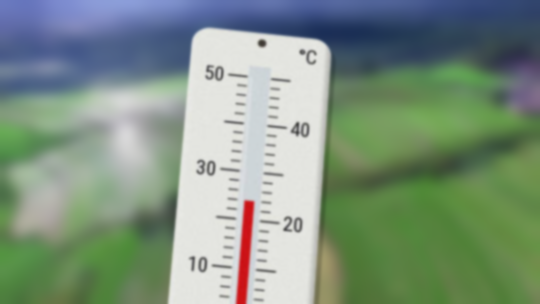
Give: 24 °C
